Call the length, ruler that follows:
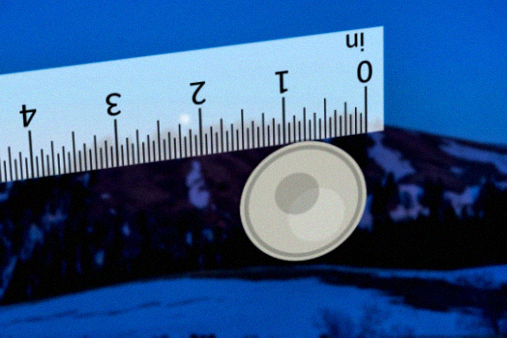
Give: 1.5625 in
